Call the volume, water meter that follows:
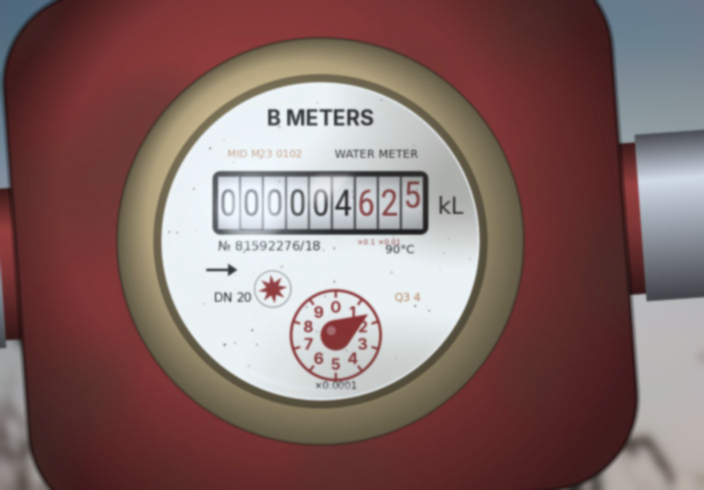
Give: 4.6251 kL
